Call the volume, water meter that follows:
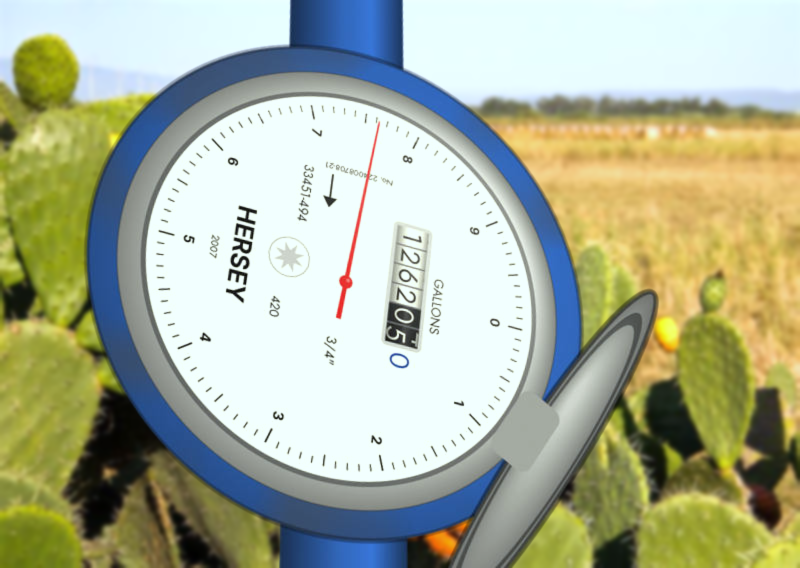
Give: 1262047.6 gal
